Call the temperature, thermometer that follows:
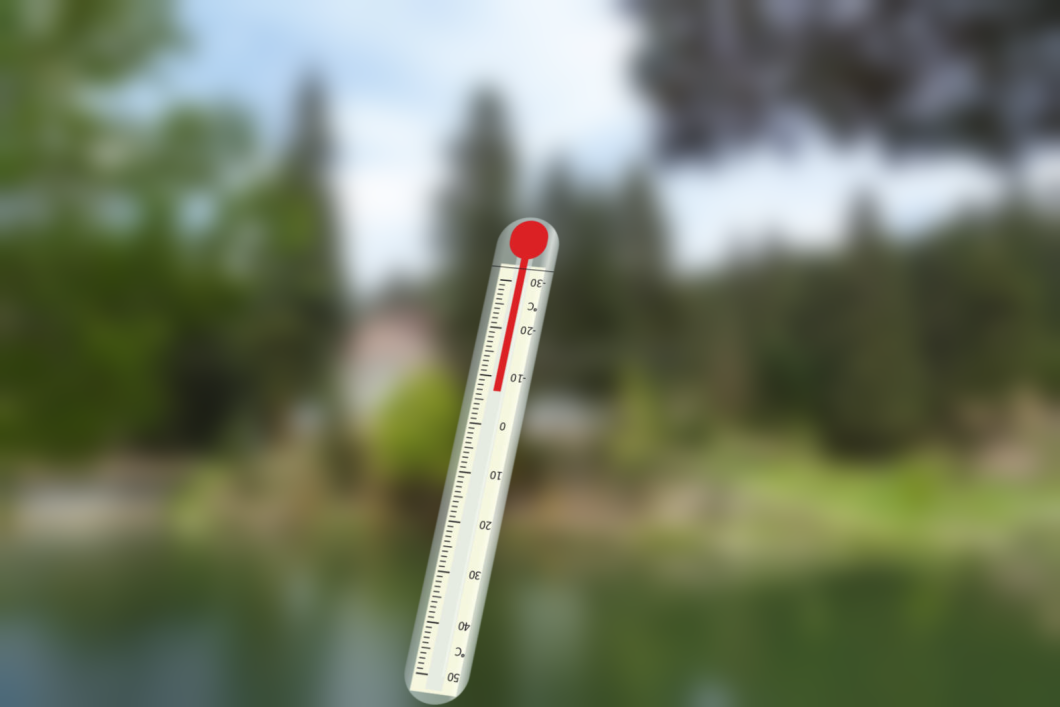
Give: -7 °C
